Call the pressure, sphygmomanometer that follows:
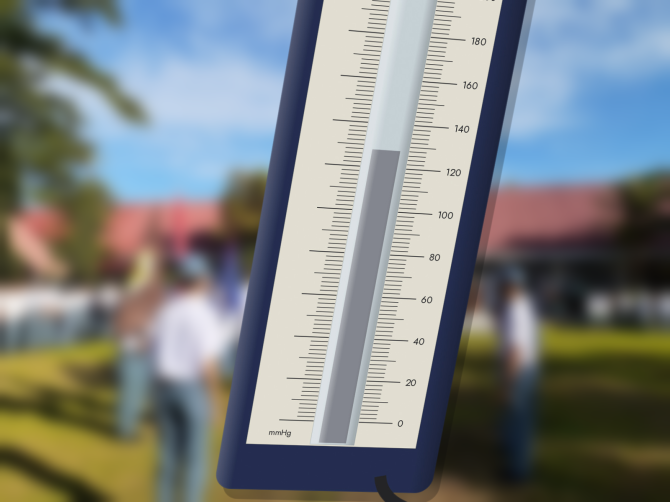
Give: 128 mmHg
